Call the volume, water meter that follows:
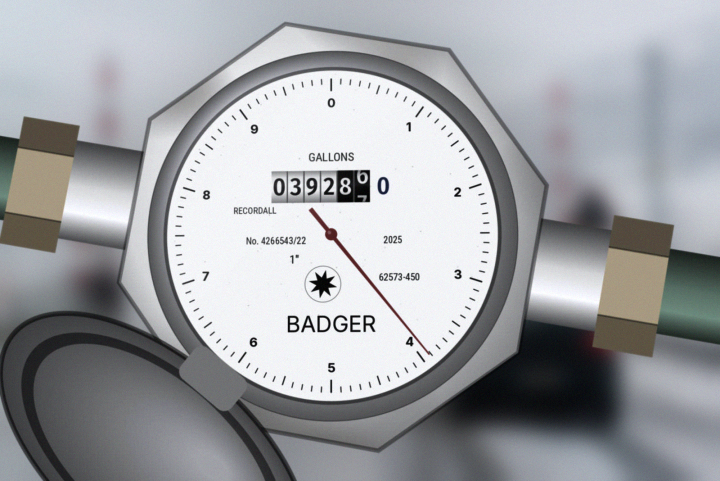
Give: 392863.9 gal
